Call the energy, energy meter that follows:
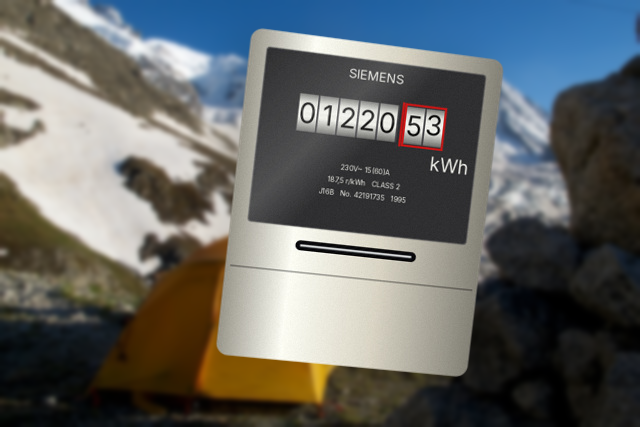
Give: 1220.53 kWh
